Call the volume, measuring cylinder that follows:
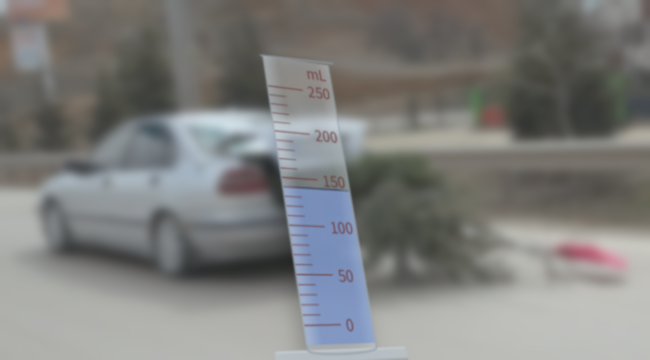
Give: 140 mL
